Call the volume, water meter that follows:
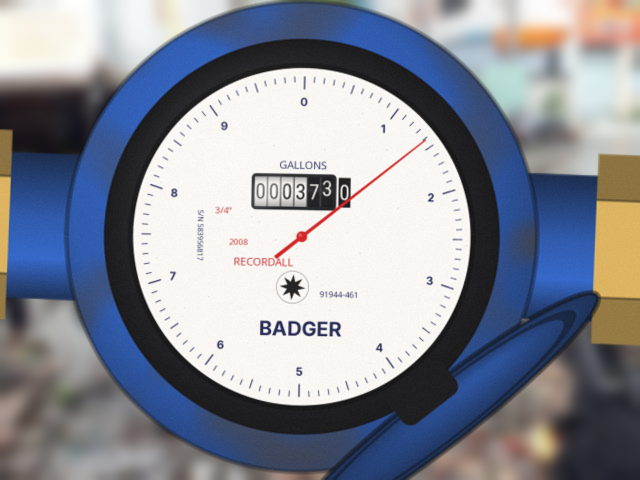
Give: 3731.4 gal
